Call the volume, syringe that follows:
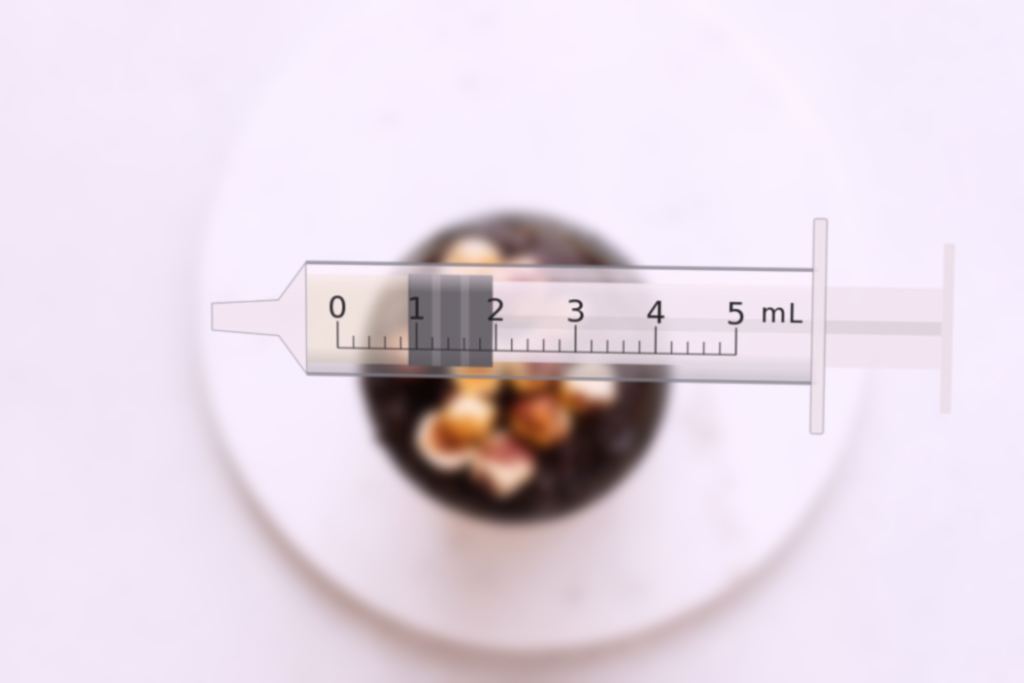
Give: 0.9 mL
